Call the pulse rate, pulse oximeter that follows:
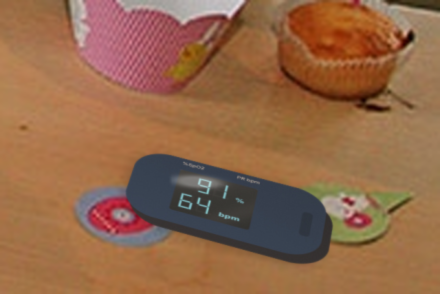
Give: 64 bpm
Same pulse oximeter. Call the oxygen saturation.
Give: 91 %
